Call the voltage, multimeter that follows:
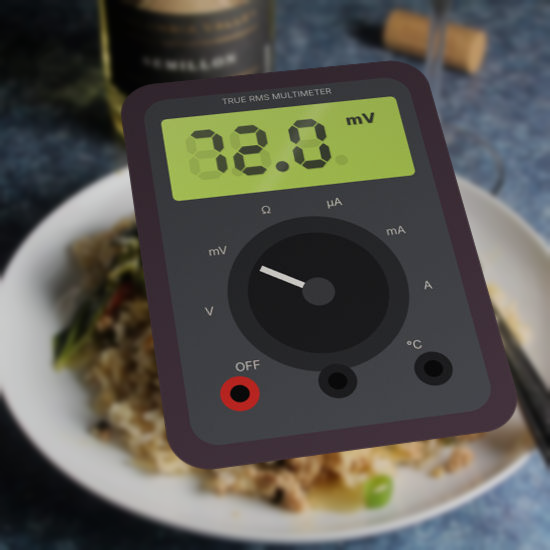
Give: 72.0 mV
